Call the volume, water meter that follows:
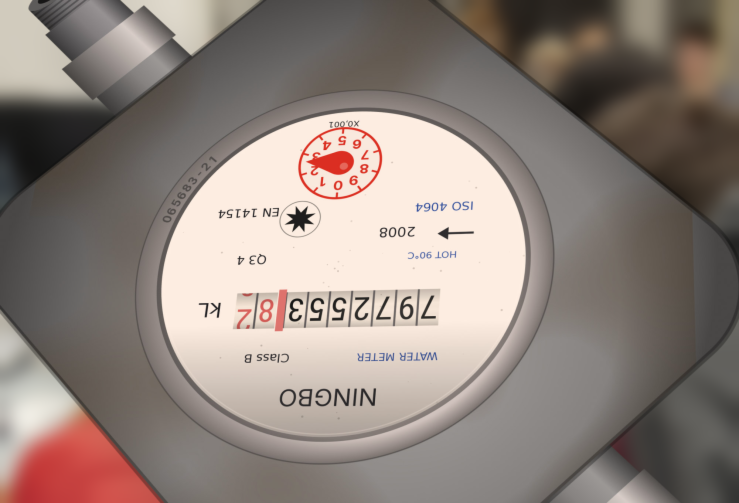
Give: 7972553.822 kL
